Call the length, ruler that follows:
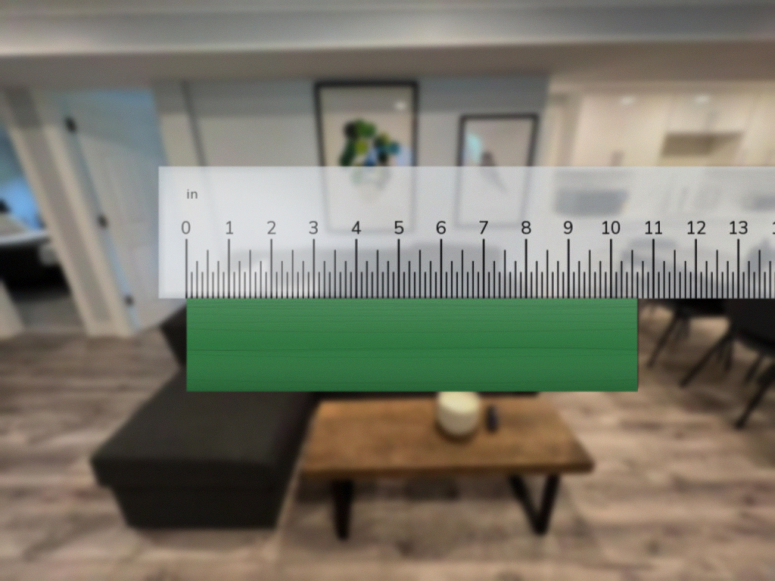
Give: 10.625 in
